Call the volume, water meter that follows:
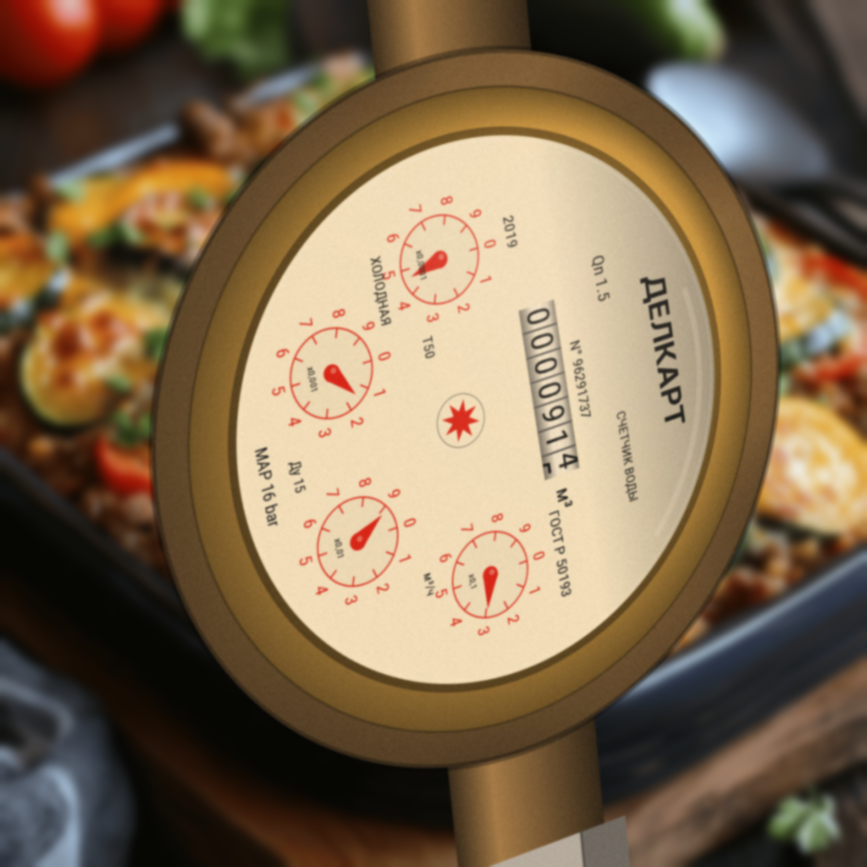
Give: 914.2914 m³
